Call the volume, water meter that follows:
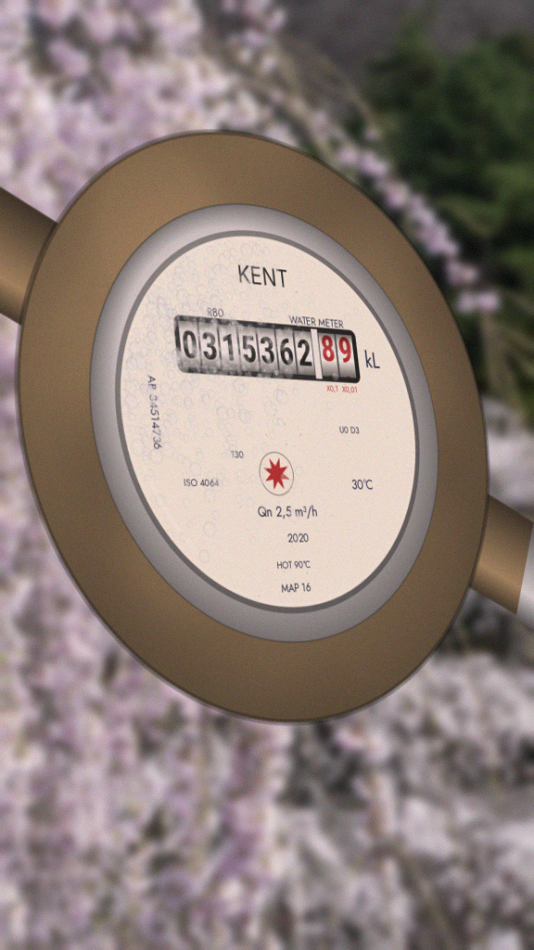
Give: 315362.89 kL
